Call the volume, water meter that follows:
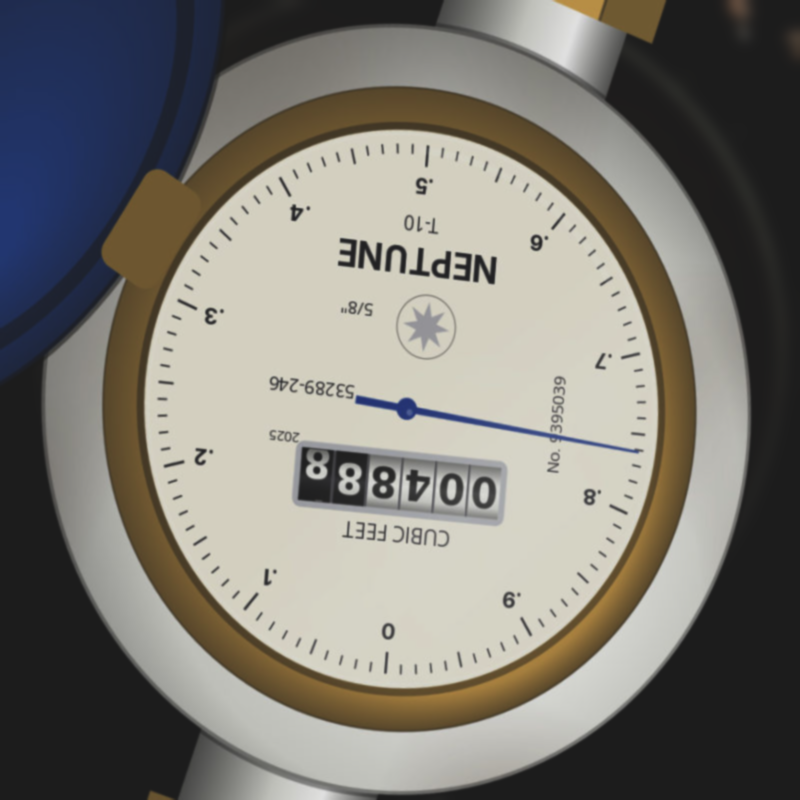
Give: 4887.76 ft³
